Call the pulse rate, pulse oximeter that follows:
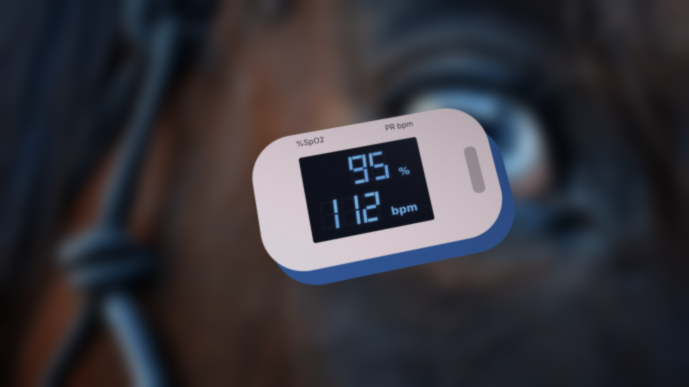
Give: 112 bpm
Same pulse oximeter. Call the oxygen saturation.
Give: 95 %
